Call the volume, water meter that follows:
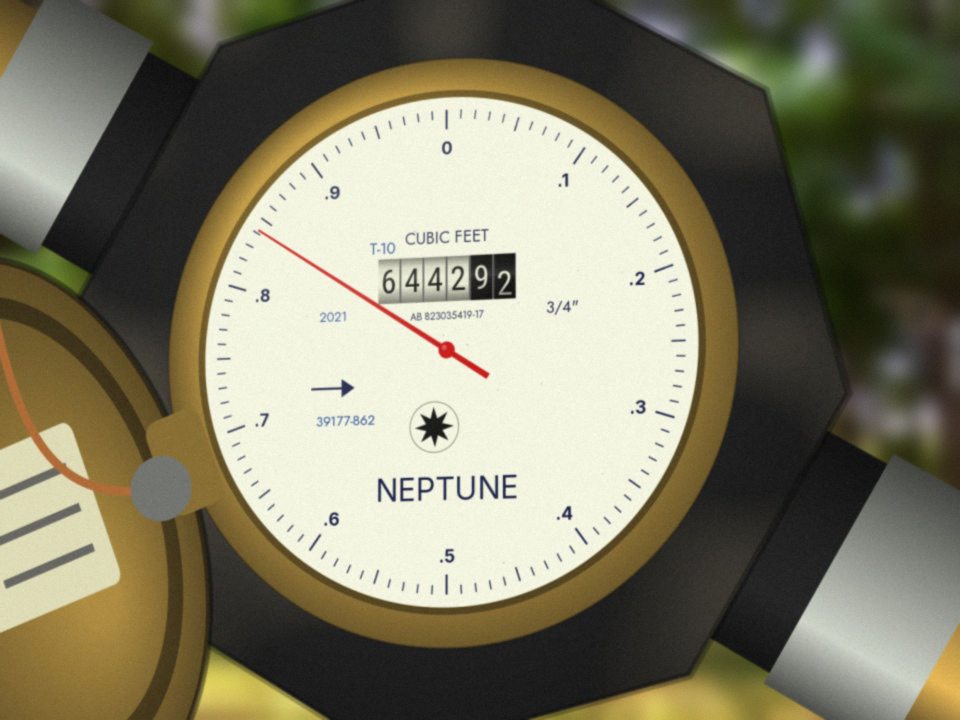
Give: 644291.84 ft³
